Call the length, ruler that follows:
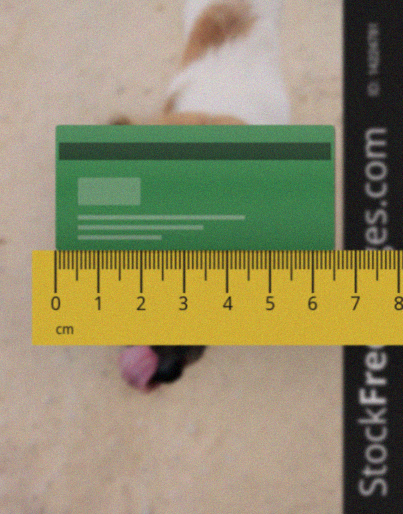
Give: 6.5 cm
